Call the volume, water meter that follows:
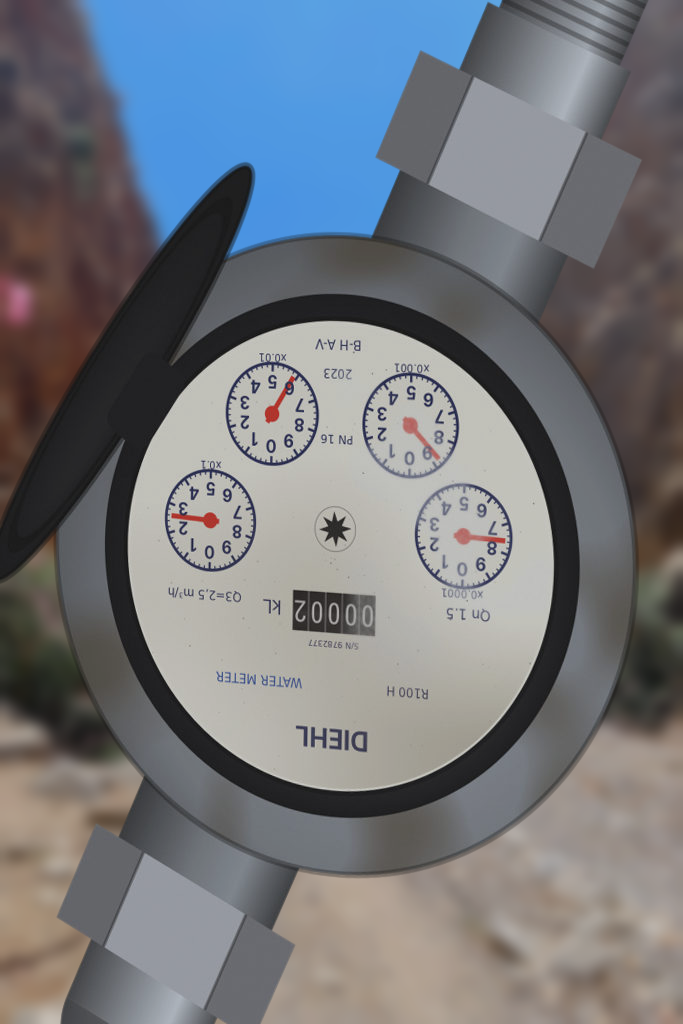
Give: 2.2587 kL
